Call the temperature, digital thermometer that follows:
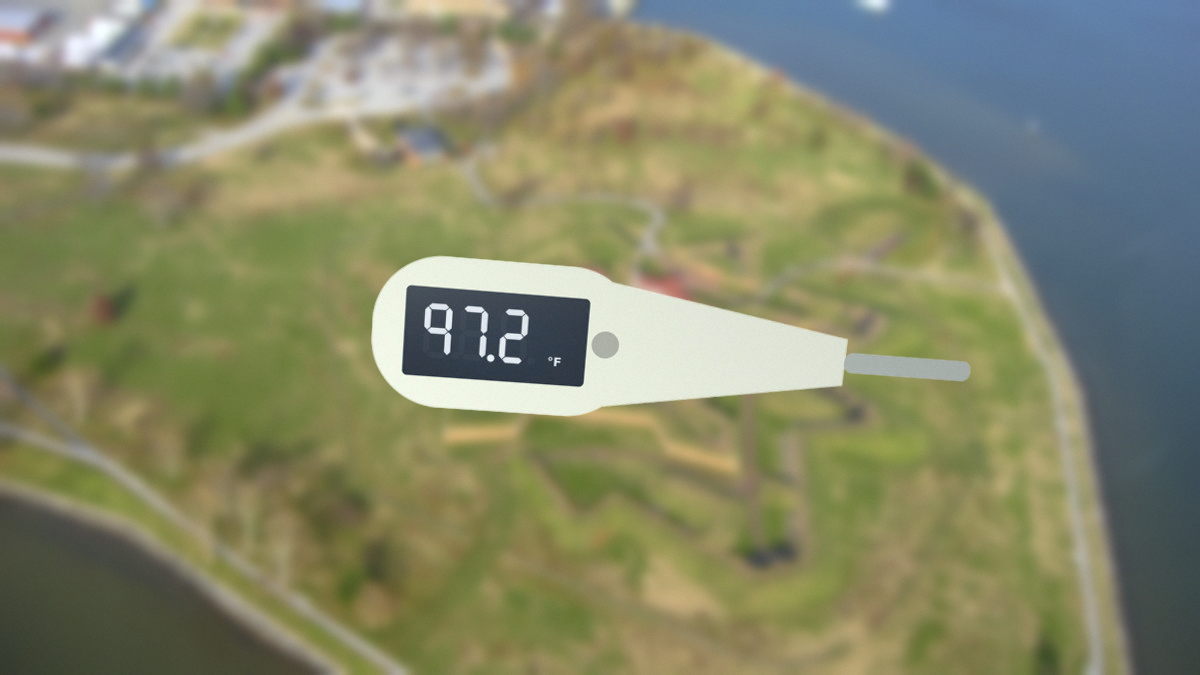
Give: 97.2 °F
